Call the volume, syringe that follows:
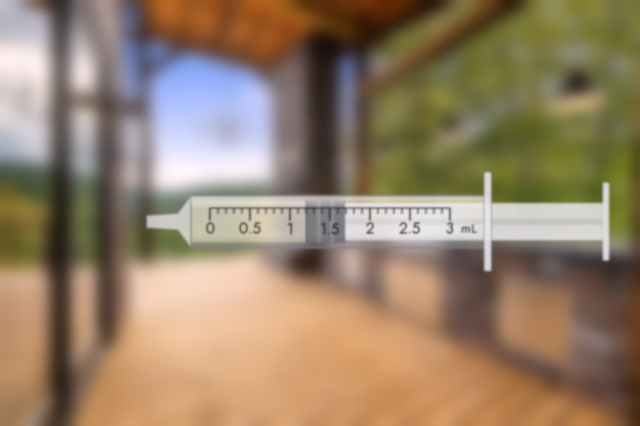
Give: 1.2 mL
